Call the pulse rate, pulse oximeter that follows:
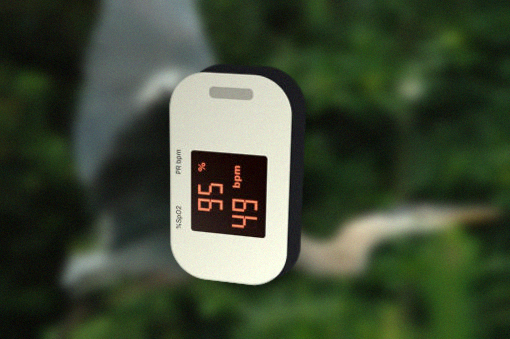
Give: 49 bpm
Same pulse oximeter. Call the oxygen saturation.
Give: 95 %
